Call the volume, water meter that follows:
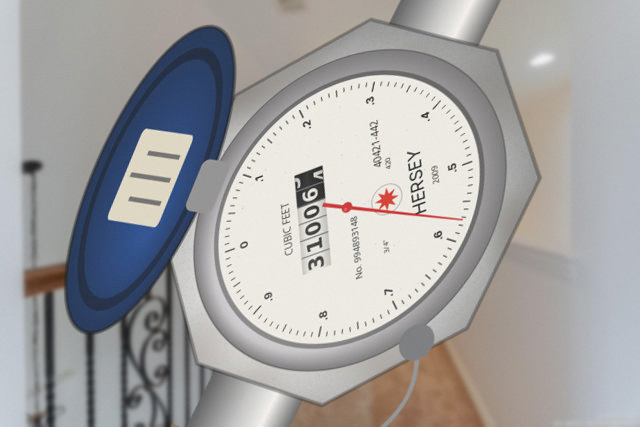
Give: 310063.57 ft³
